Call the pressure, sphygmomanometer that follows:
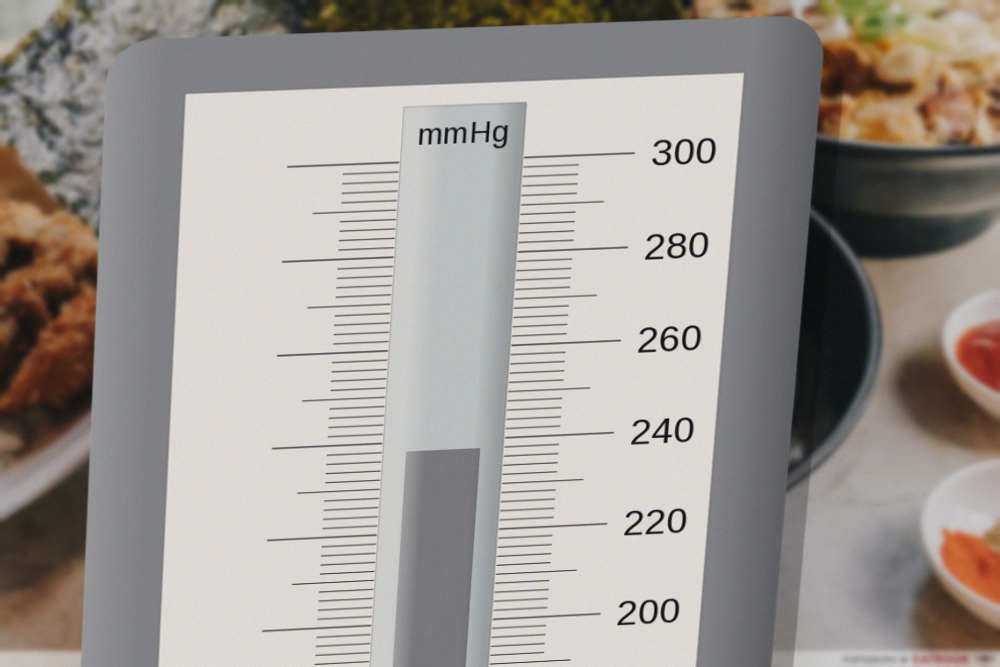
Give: 238 mmHg
